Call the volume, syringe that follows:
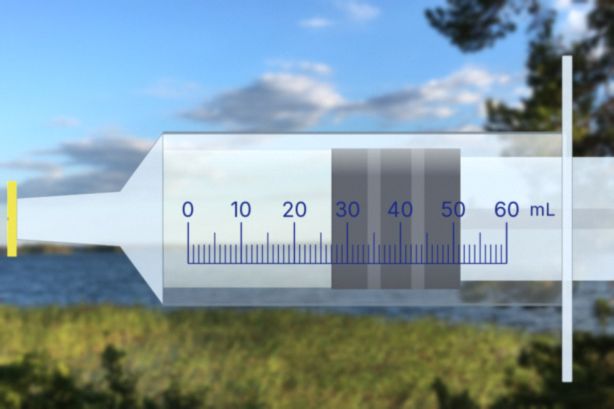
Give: 27 mL
